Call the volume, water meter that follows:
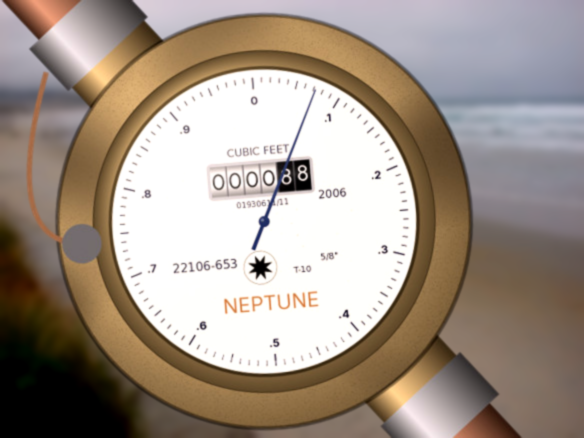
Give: 88.07 ft³
